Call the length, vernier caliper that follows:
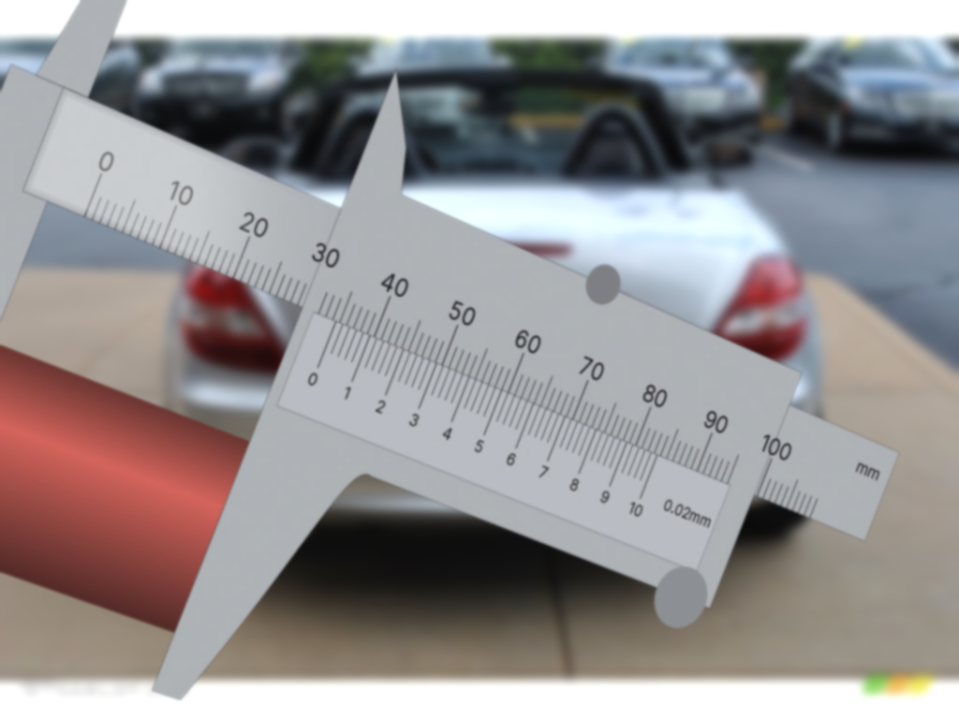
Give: 34.5 mm
